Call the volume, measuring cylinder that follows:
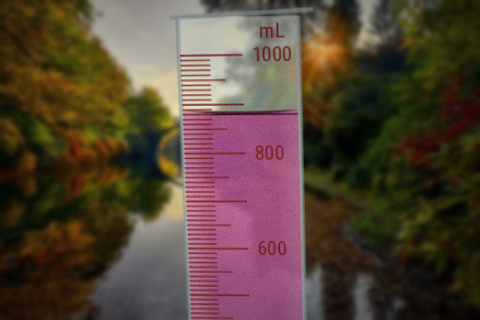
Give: 880 mL
